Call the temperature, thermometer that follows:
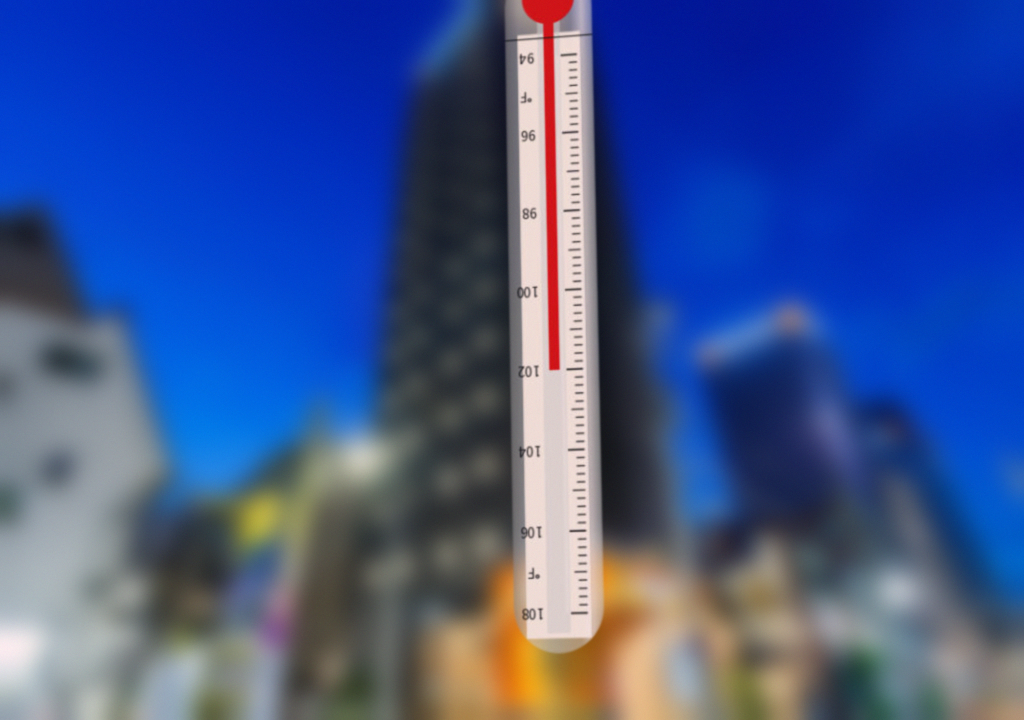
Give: 102 °F
